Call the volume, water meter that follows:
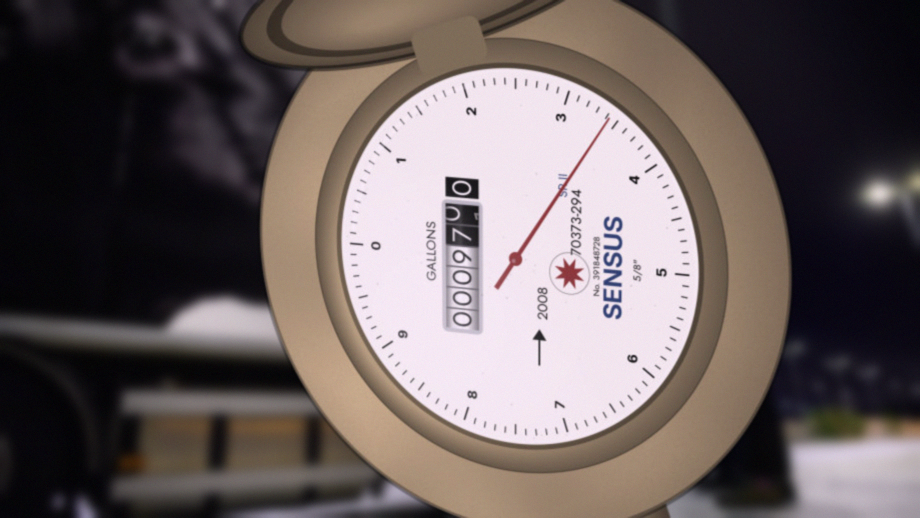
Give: 9703.4 gal
